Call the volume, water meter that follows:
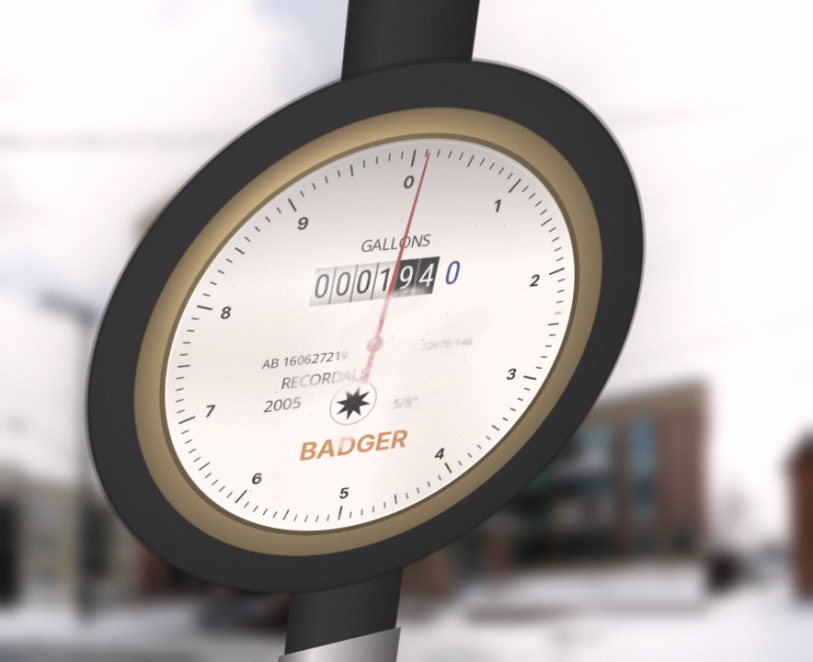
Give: 1940.1 gal
